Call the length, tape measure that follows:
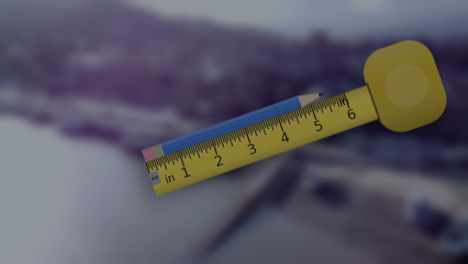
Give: 5.5 in
